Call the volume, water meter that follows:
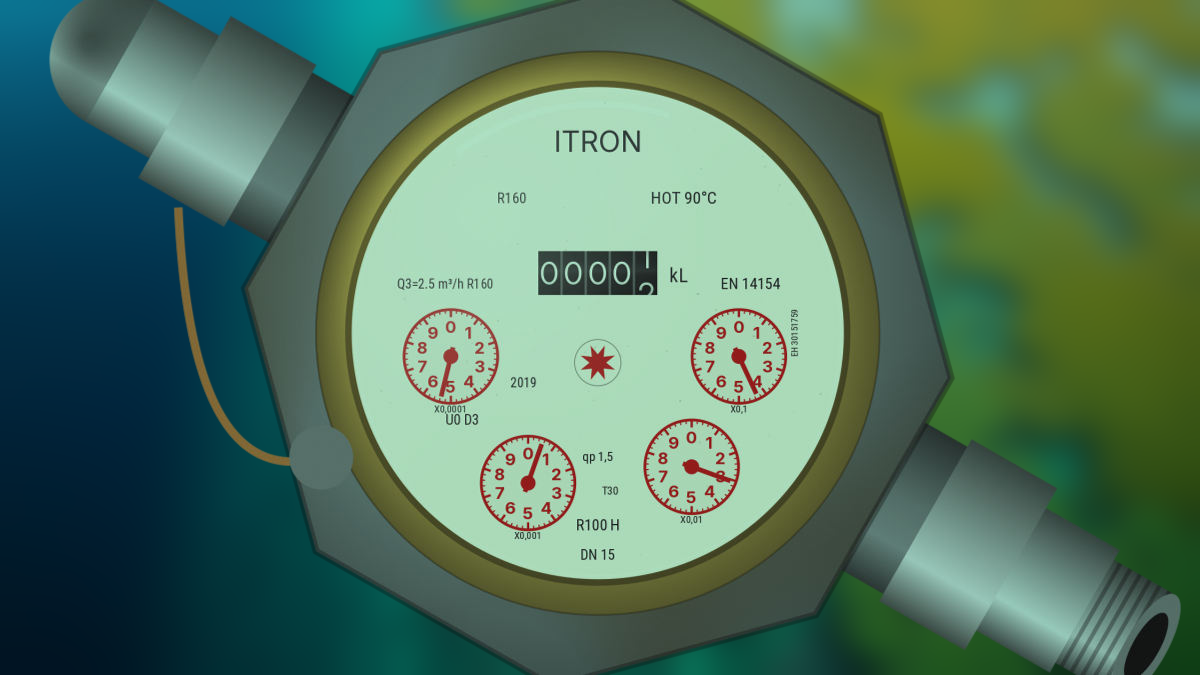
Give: 1.4305 kL
